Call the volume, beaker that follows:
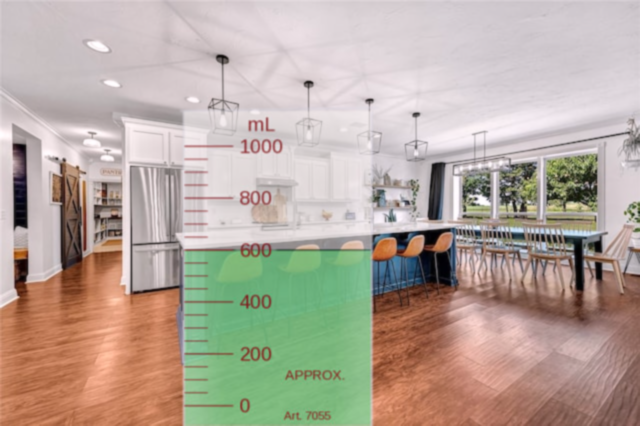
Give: 600 mL
